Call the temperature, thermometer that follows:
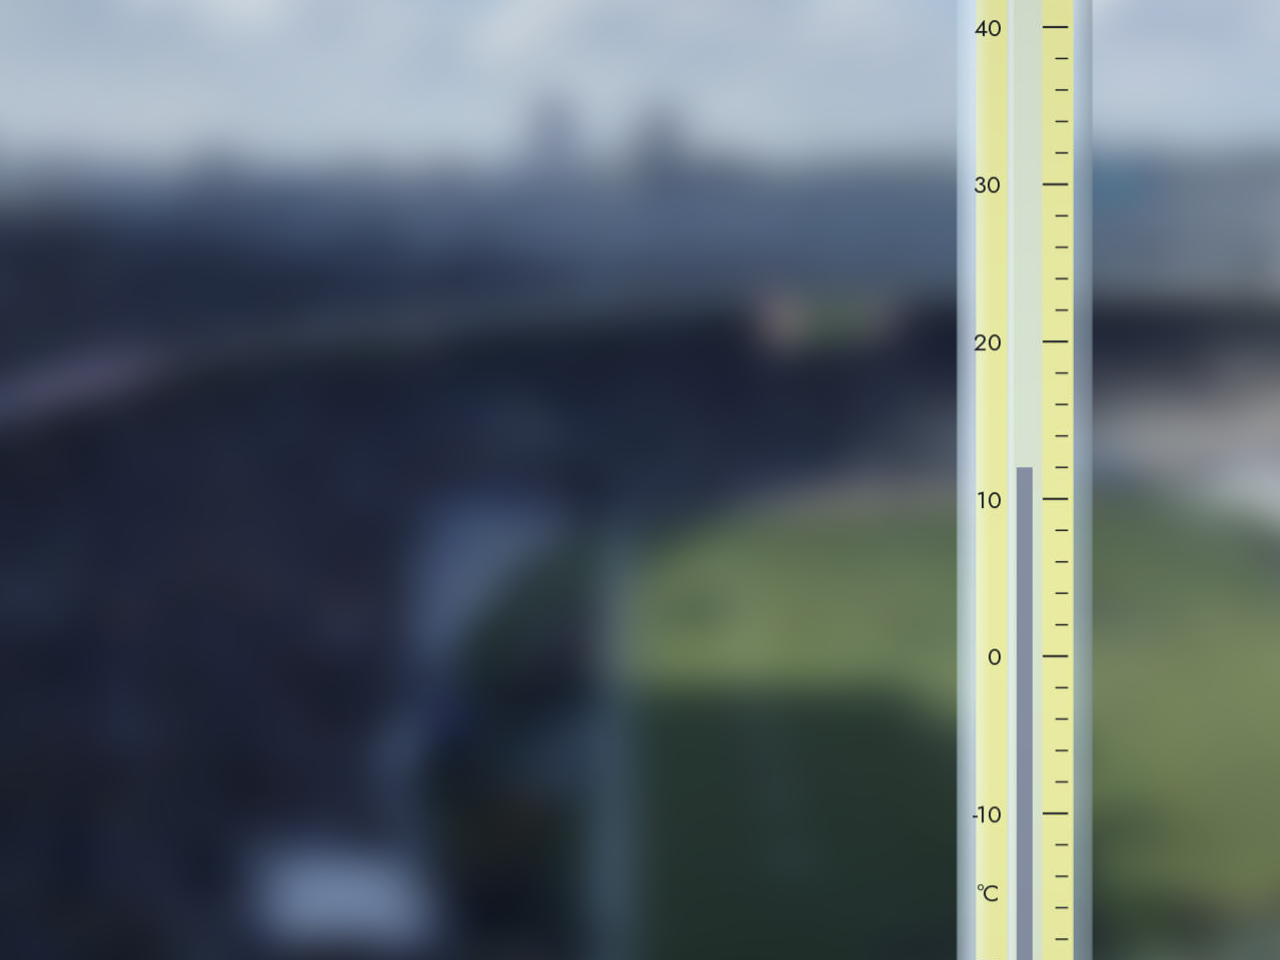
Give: 12 °C
